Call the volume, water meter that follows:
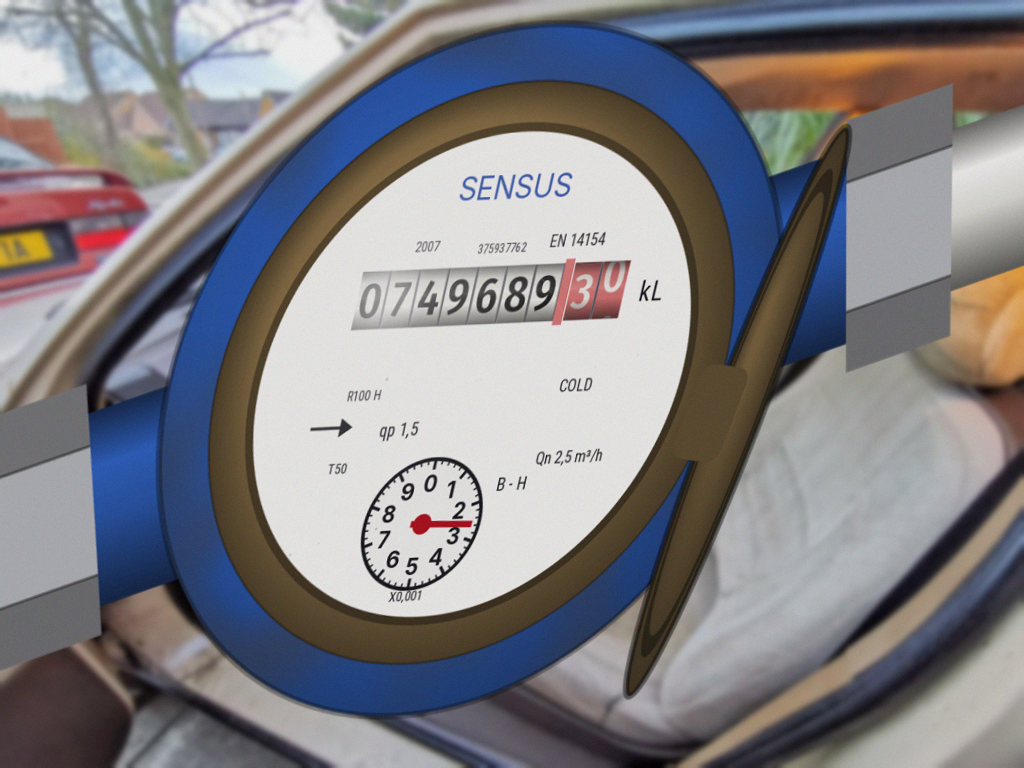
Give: 749689.302 kL
